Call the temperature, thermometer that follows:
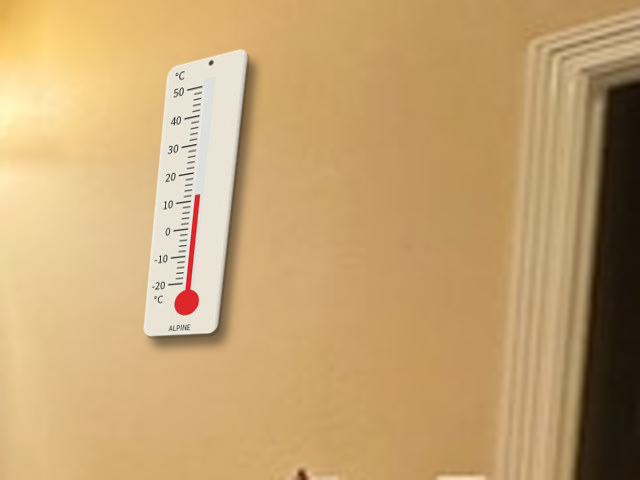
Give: 12 °C
